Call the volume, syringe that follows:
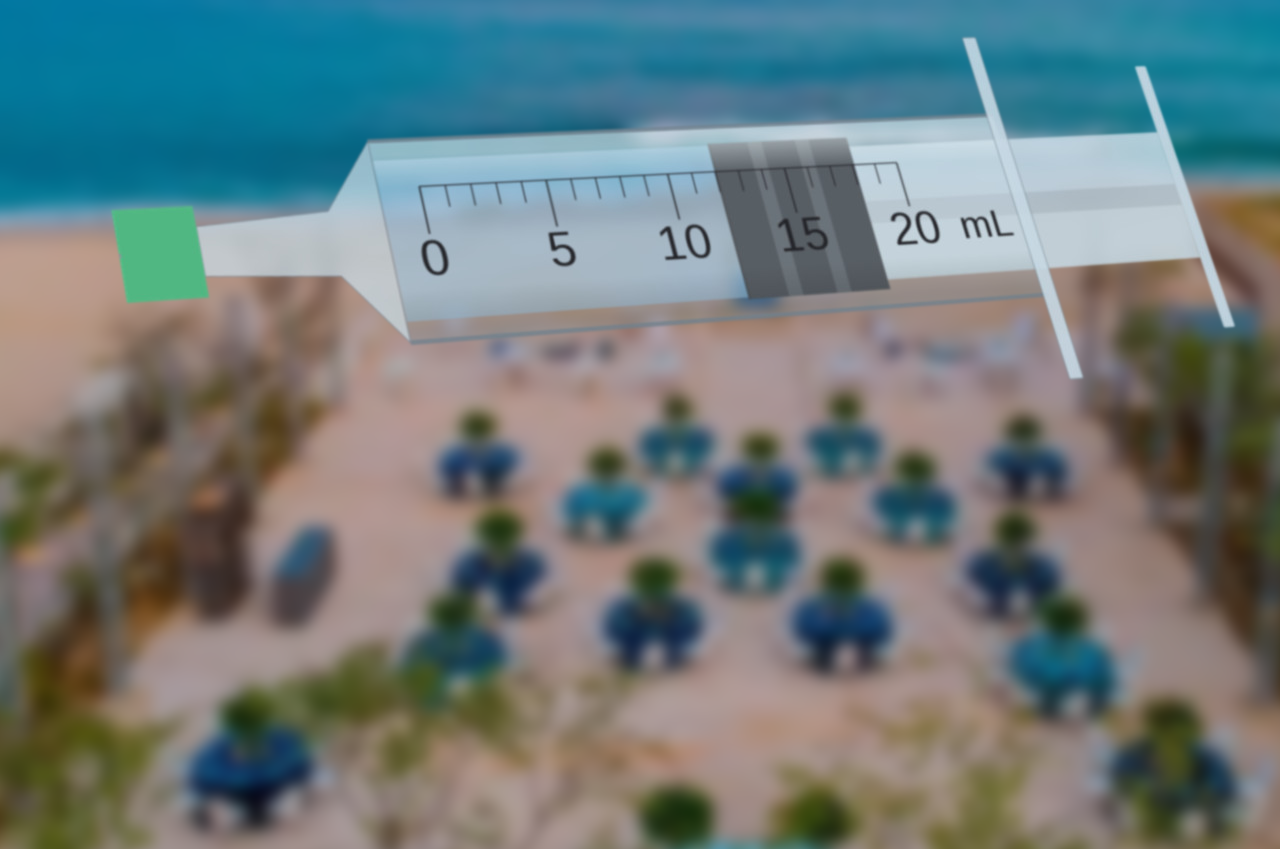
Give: 12 mL
